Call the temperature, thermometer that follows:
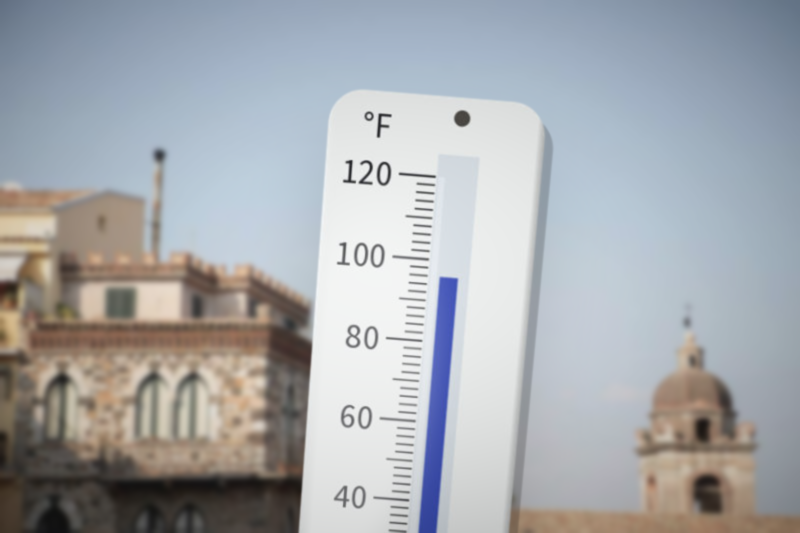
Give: 96 °F
